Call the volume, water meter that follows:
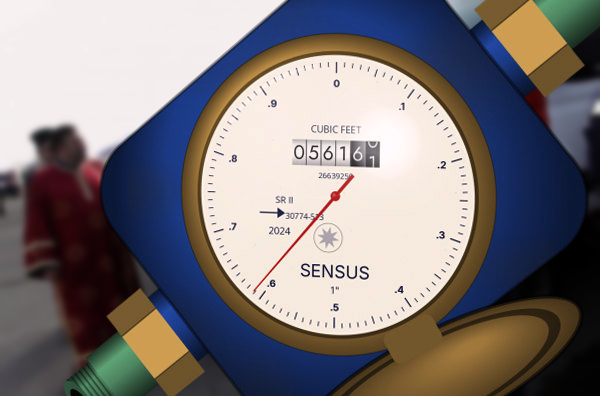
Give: 56160.61 ft³
